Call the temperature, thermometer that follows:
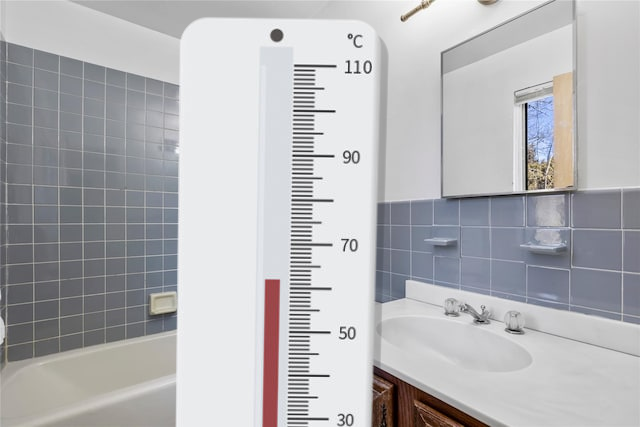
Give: 62 °C
